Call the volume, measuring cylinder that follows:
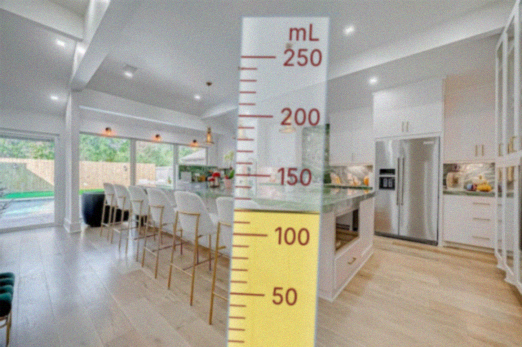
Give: 120 mL
